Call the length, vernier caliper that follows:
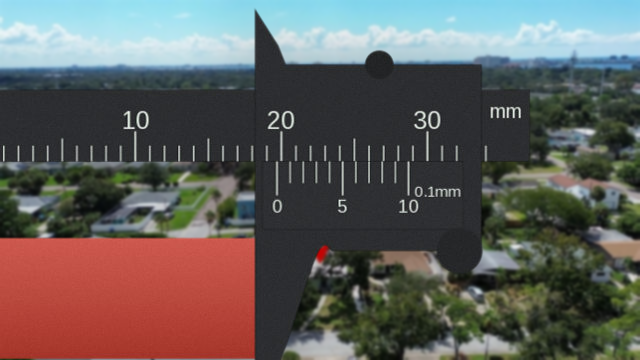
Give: 19.7 mm
